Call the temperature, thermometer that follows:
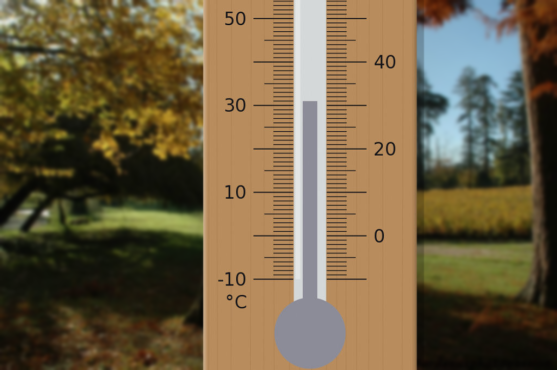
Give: 31 °C
